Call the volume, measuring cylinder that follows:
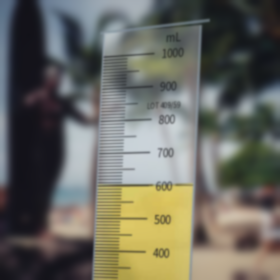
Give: 600 mL
